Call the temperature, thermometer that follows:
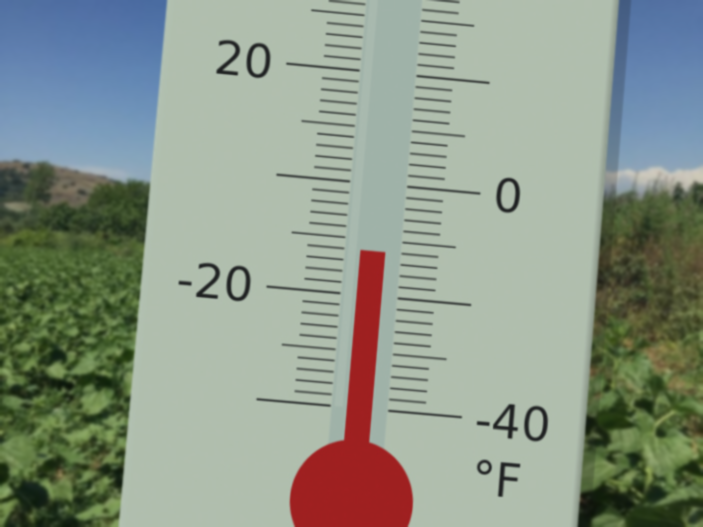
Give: -12 °F
